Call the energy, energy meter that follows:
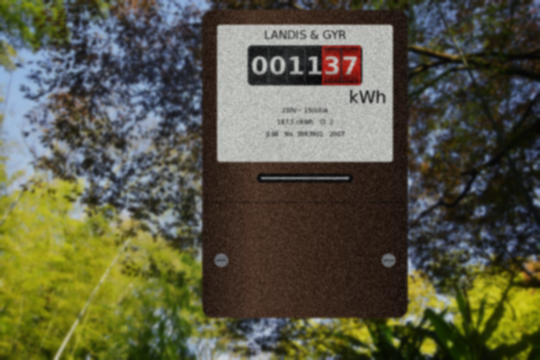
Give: 11.37 kWh
